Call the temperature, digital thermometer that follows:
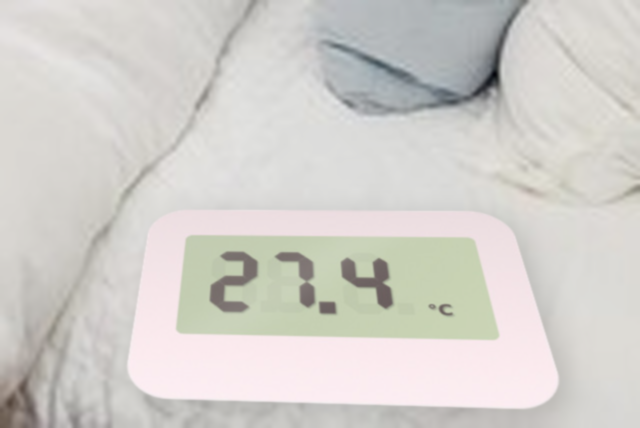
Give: 27.4 °C
